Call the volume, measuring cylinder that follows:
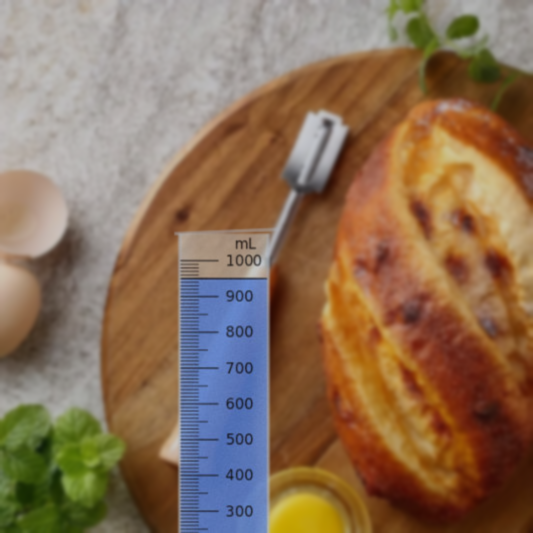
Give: 950 mL
